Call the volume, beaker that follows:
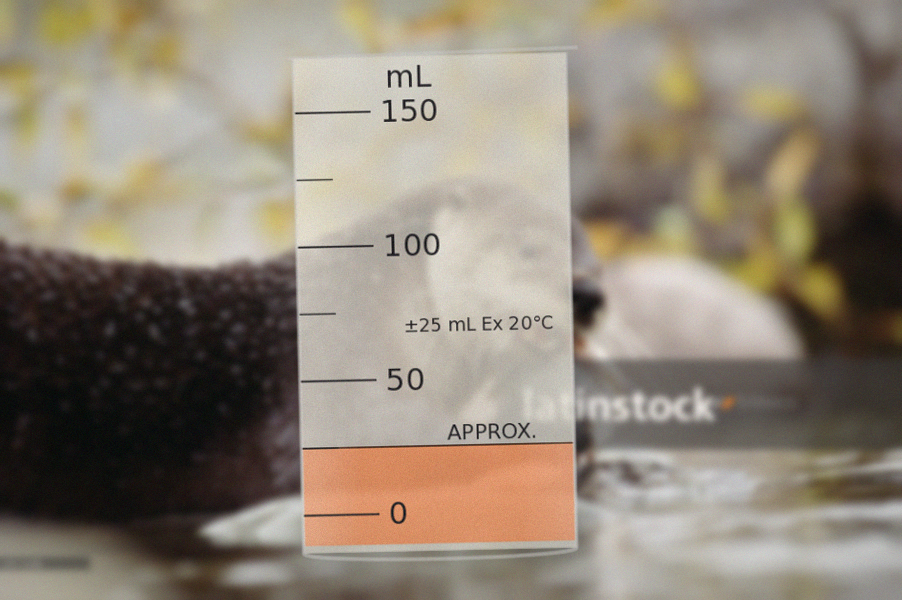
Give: 25 mL
